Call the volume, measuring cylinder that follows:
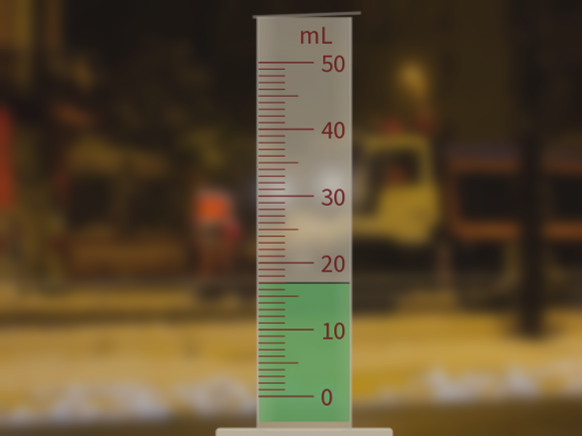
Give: 17 mL
